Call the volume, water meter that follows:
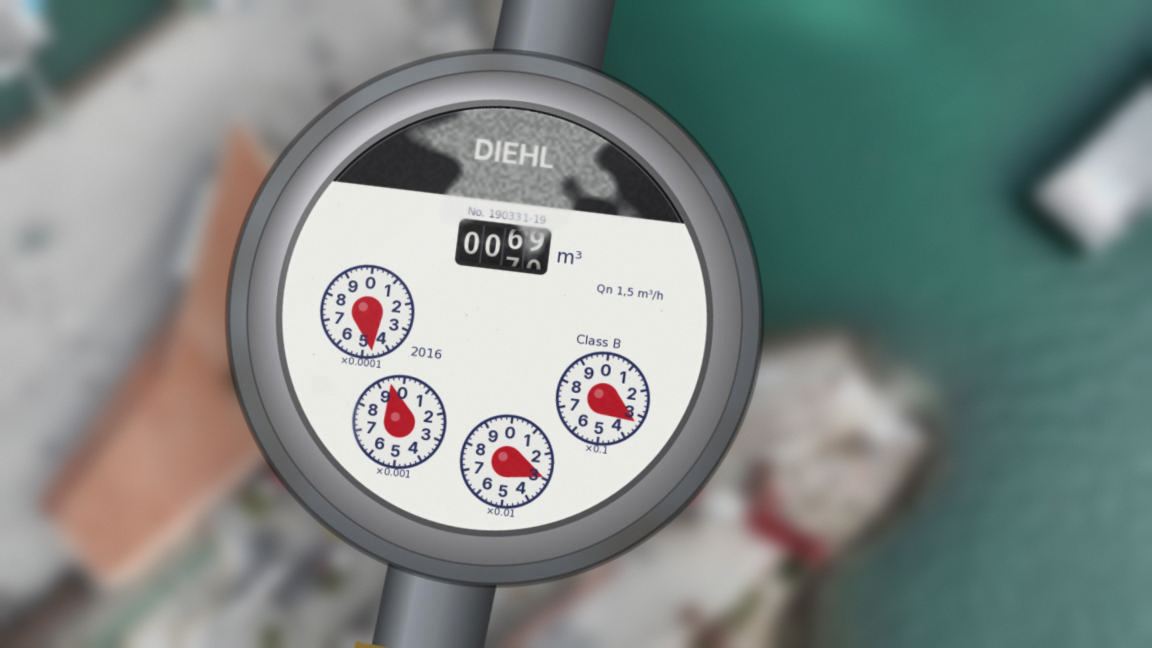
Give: 69.3294 m³
